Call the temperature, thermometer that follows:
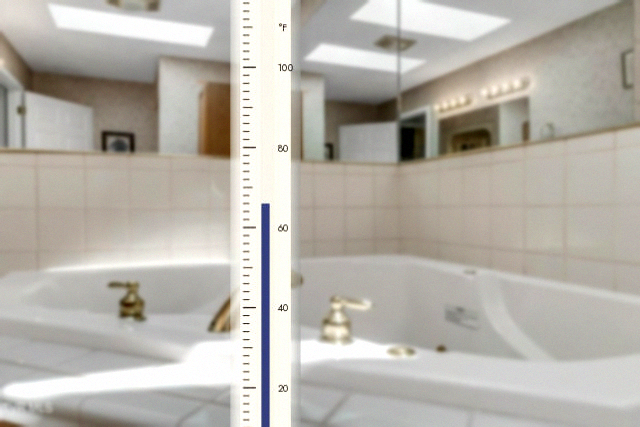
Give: 66 °F
